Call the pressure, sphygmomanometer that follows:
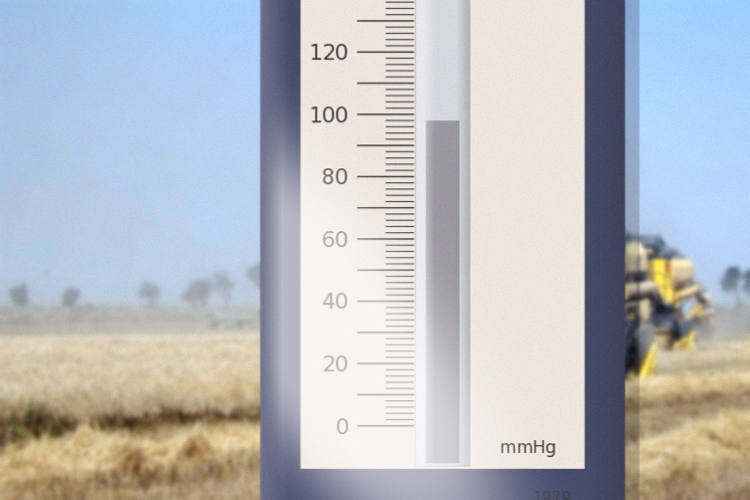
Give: 98 mmHg
